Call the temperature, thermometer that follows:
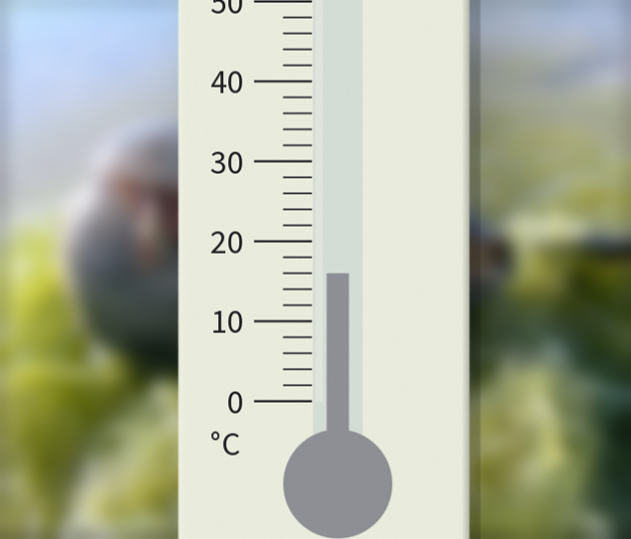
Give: 16 °C
